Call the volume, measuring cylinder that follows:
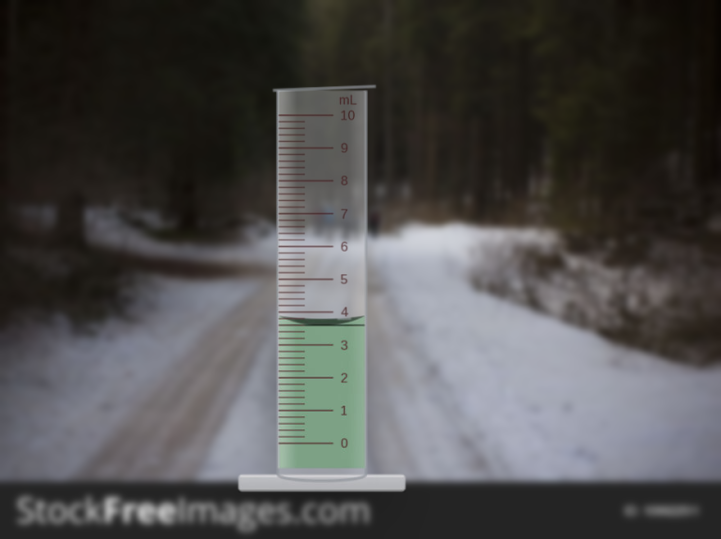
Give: 3.6 mL
